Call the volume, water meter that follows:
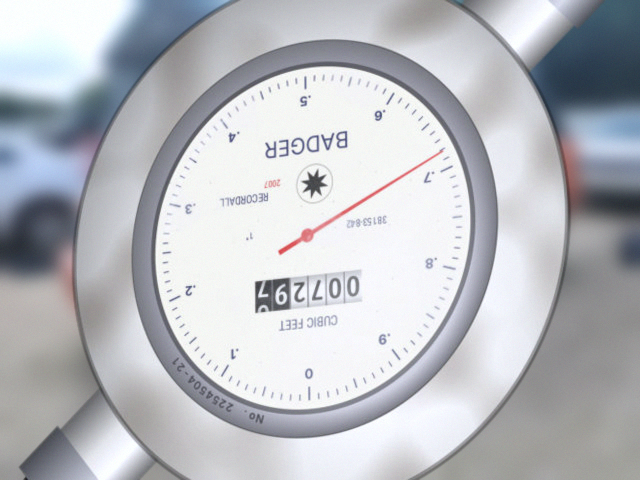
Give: 7296.68 ft³
